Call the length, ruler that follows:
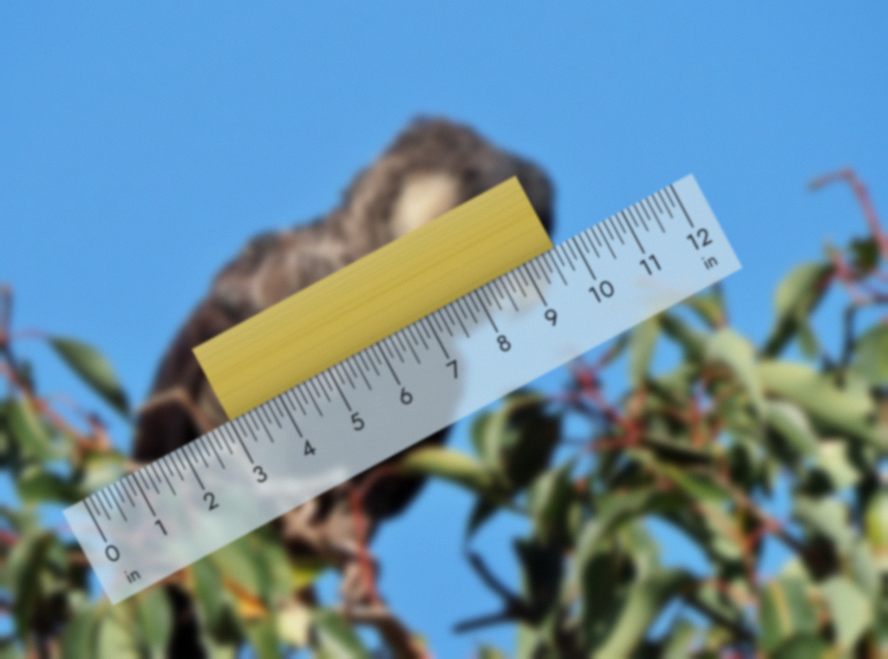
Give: 6.625 in
